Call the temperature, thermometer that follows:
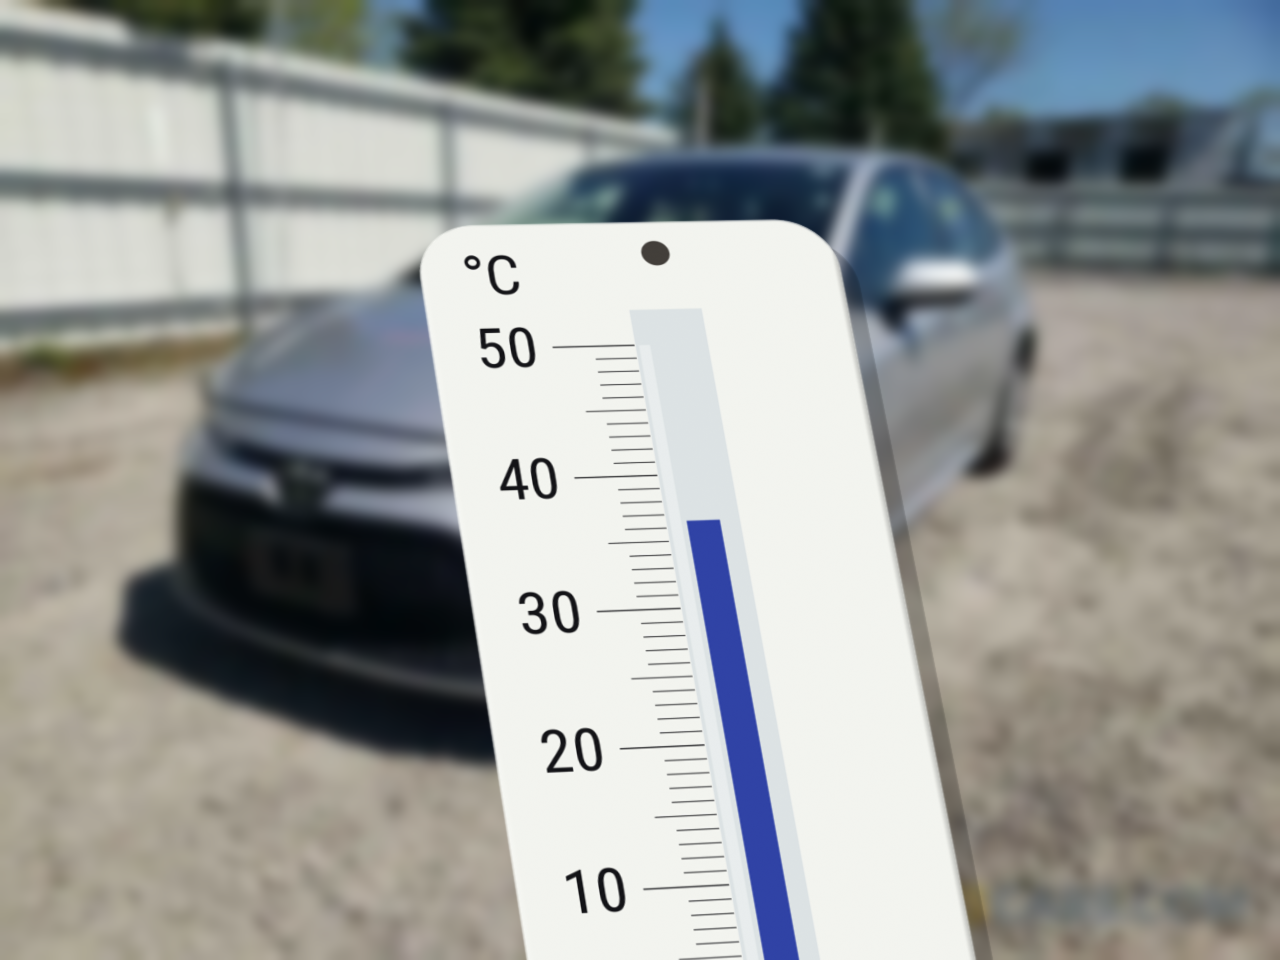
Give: 36.5 °C
